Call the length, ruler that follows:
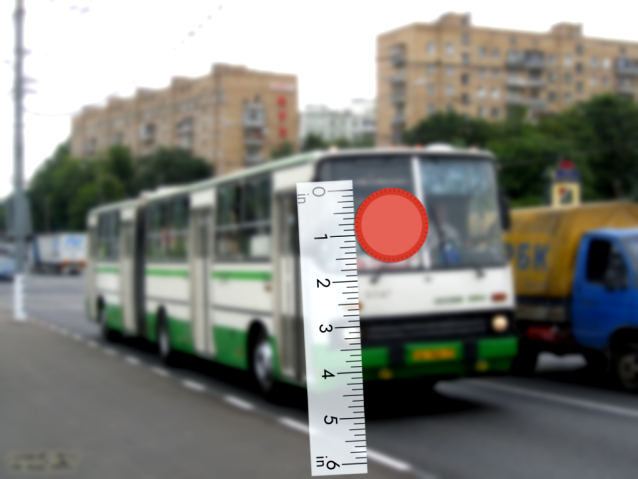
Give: 1.625 in
